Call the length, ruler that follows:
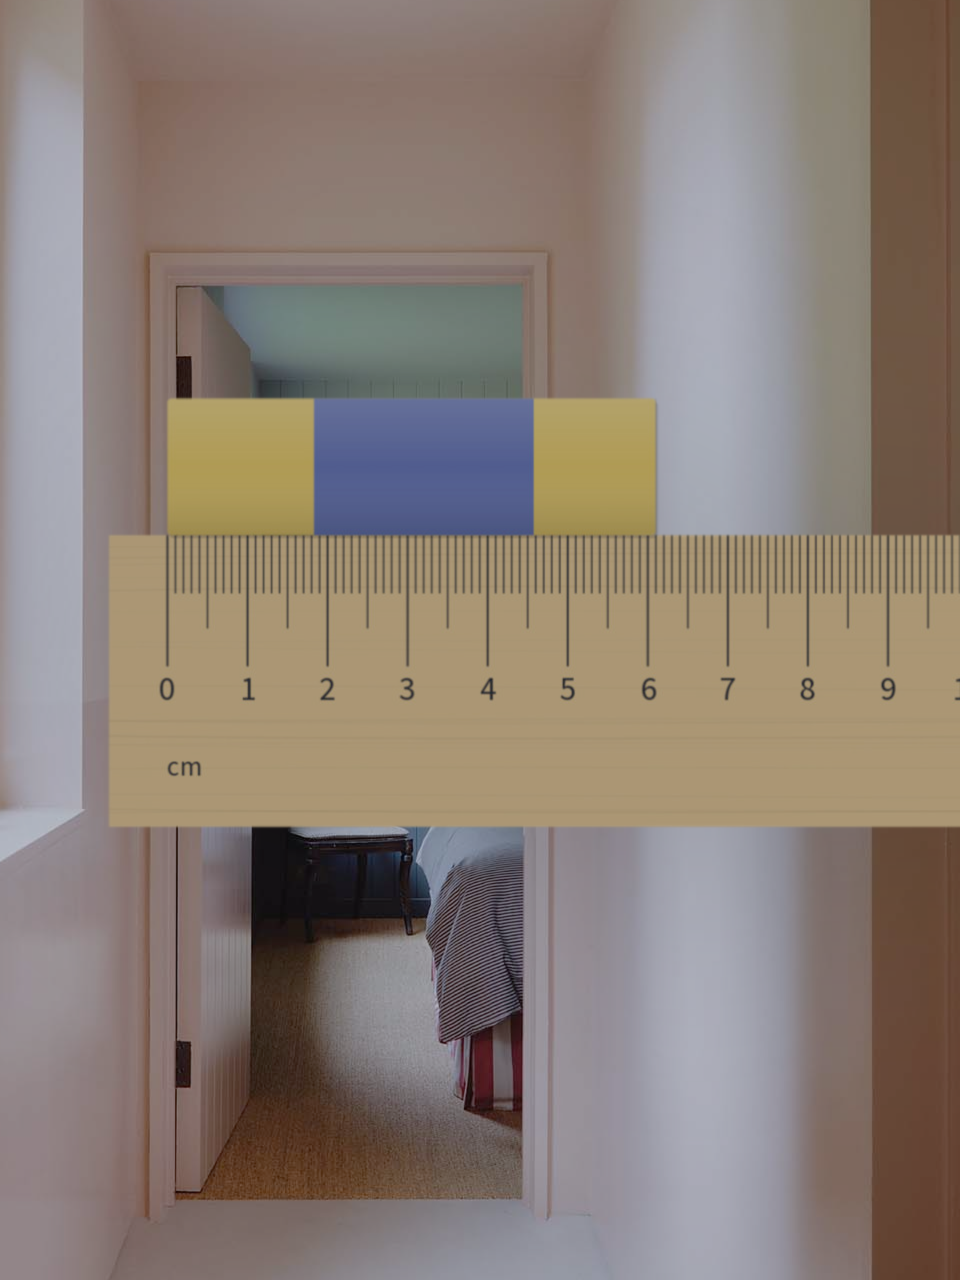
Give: 6.1 cm
